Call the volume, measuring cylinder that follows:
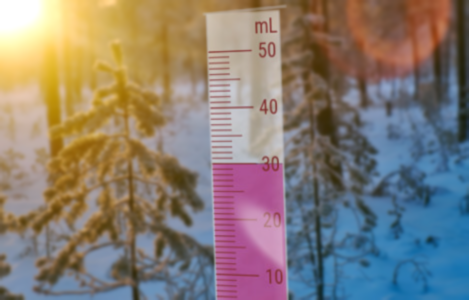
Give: 30 mL
